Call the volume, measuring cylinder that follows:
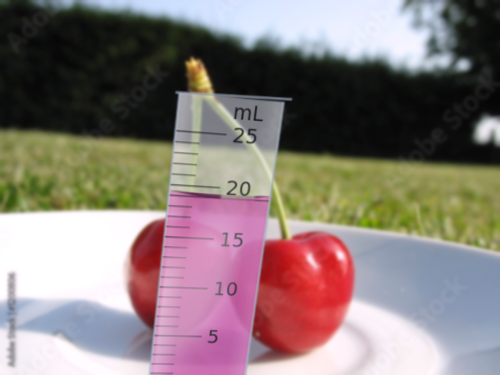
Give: 19 mL
